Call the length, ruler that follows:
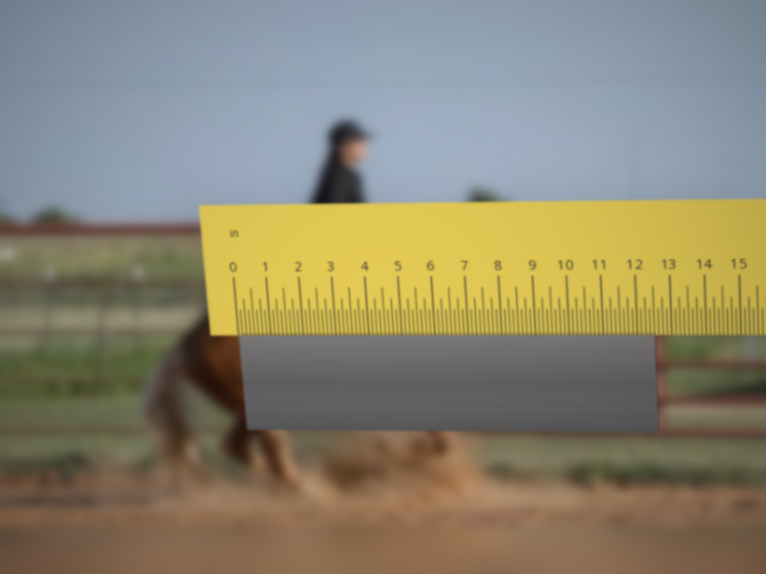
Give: 12.5 in
